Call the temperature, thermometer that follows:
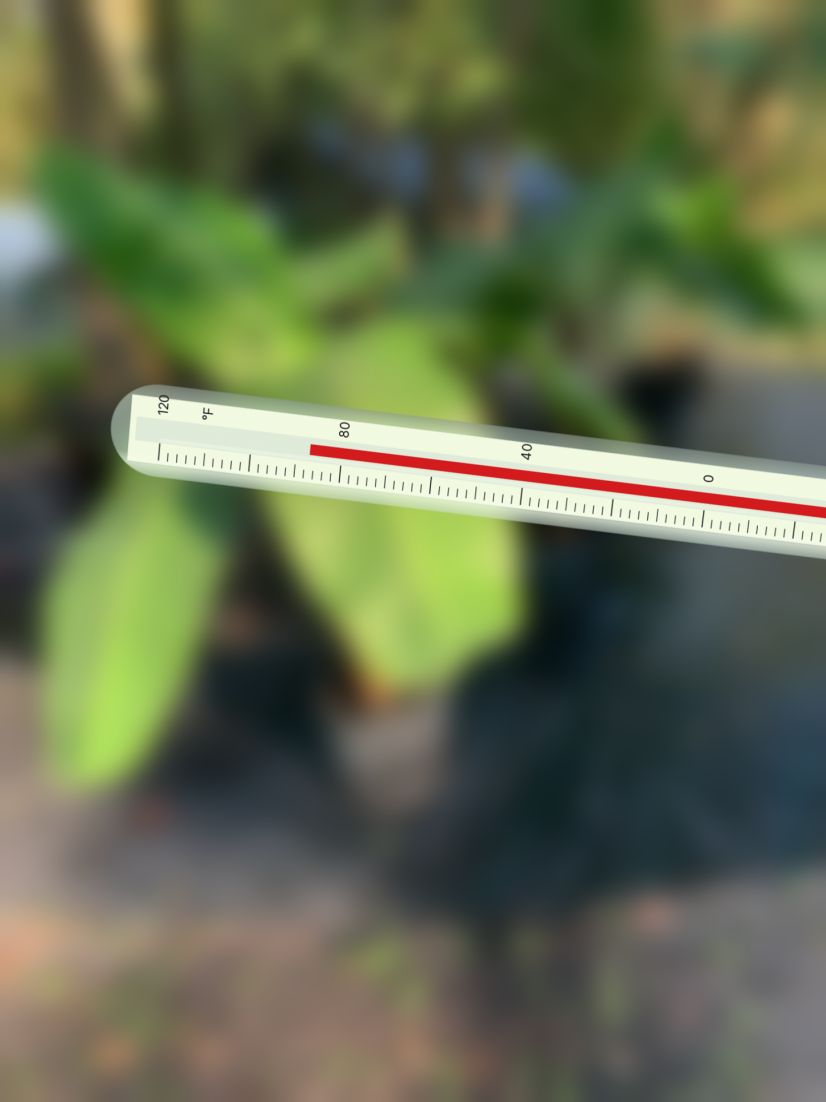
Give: 87 °F
